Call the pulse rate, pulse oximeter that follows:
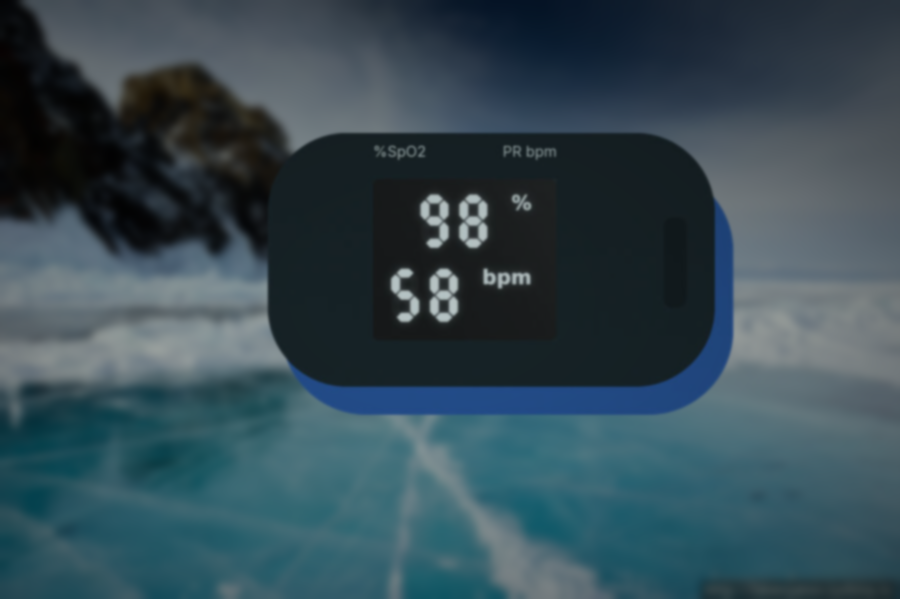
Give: 58 bpm
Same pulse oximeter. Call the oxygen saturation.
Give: 98 %
